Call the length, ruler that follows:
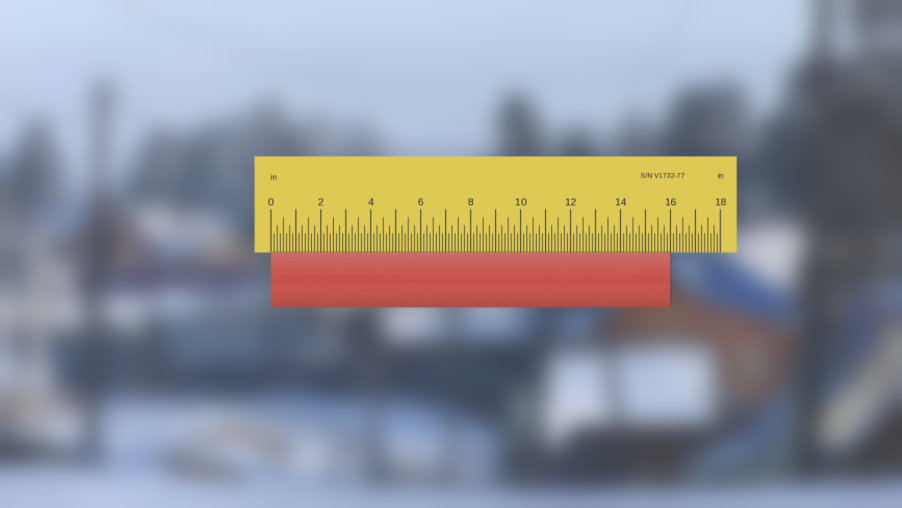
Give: 16 in
